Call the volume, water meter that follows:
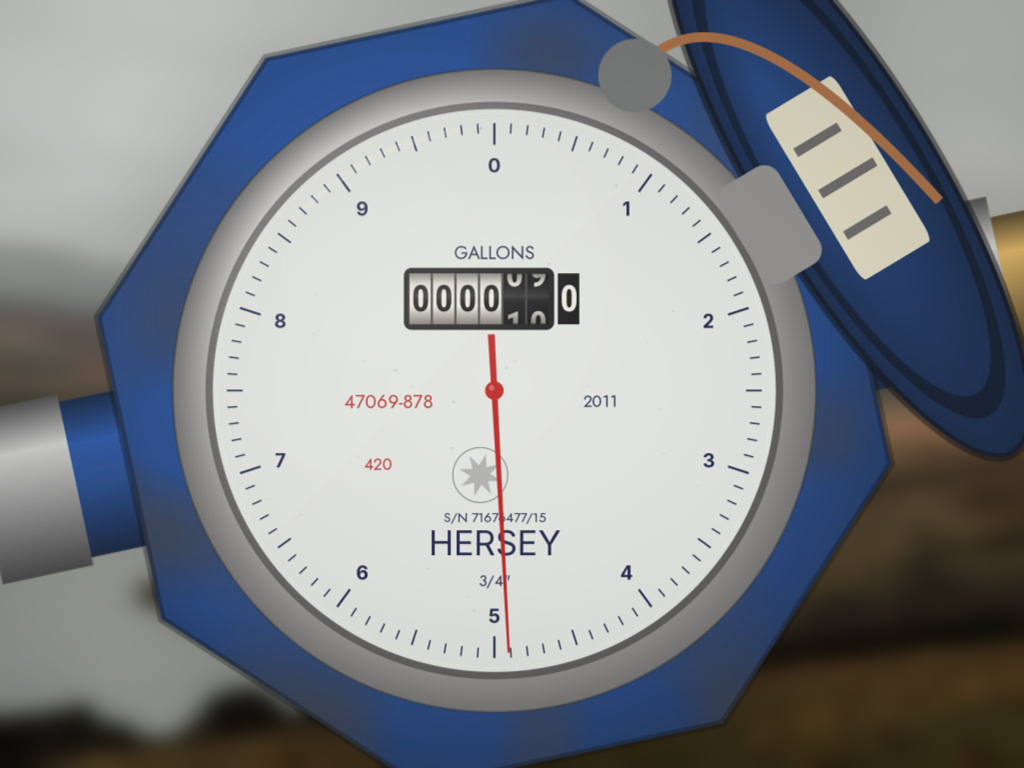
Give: 94.9 gal
